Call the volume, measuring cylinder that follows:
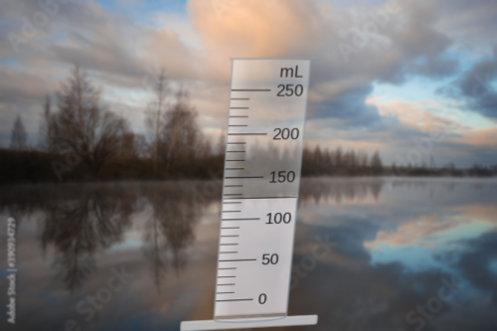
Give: 125 mL
